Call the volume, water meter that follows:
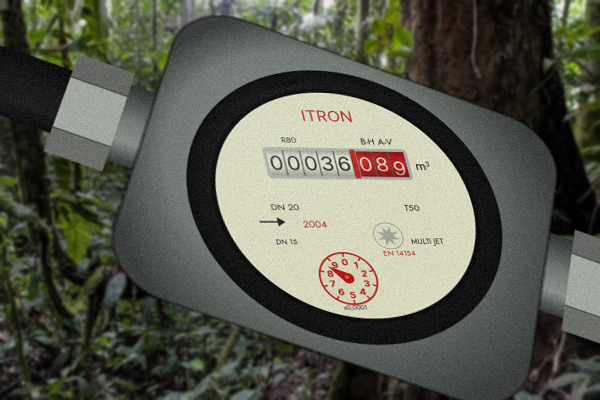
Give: 36.0888 m³
